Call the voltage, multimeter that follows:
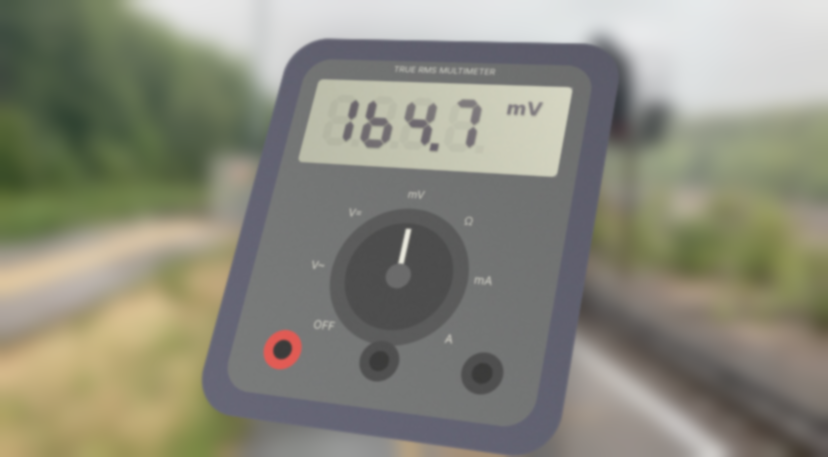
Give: 164.7 mV
